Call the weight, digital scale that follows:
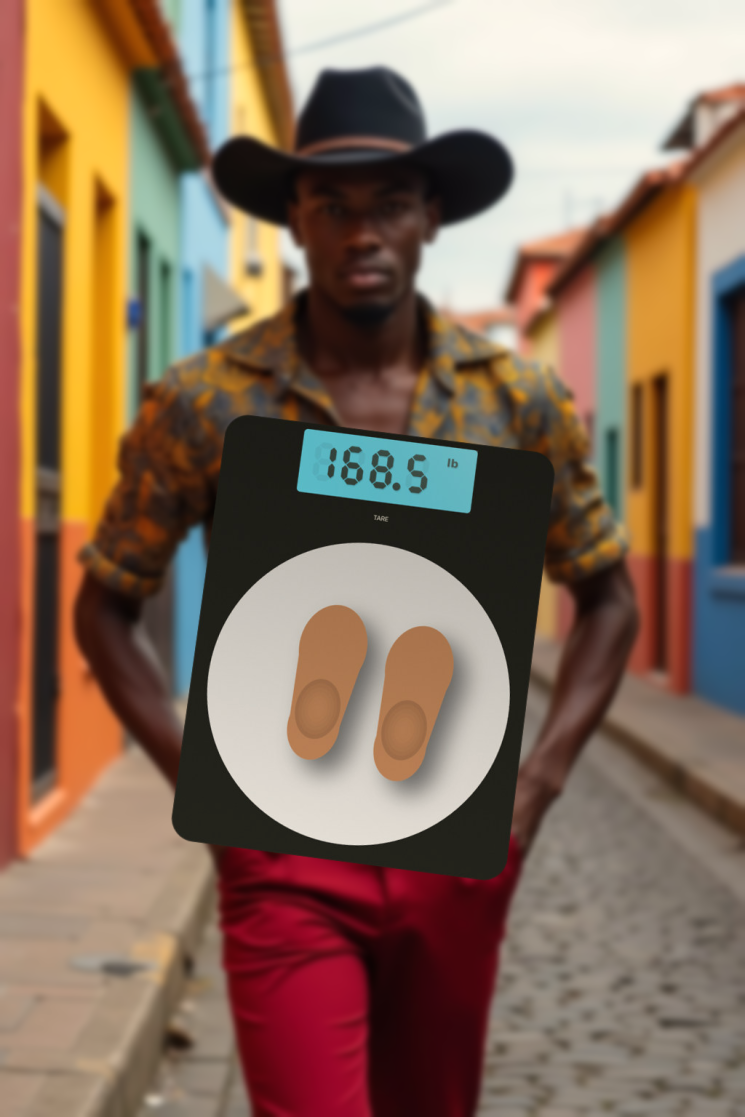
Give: 168.5 lb
